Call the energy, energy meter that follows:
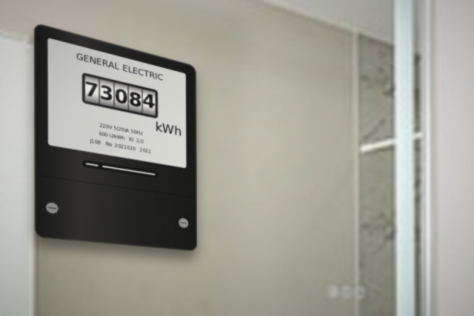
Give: 73084 kWh
